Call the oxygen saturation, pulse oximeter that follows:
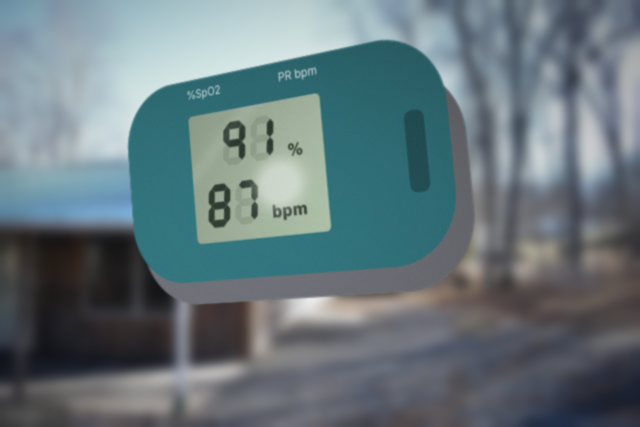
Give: 91 %
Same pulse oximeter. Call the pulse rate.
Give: 87 bpm
